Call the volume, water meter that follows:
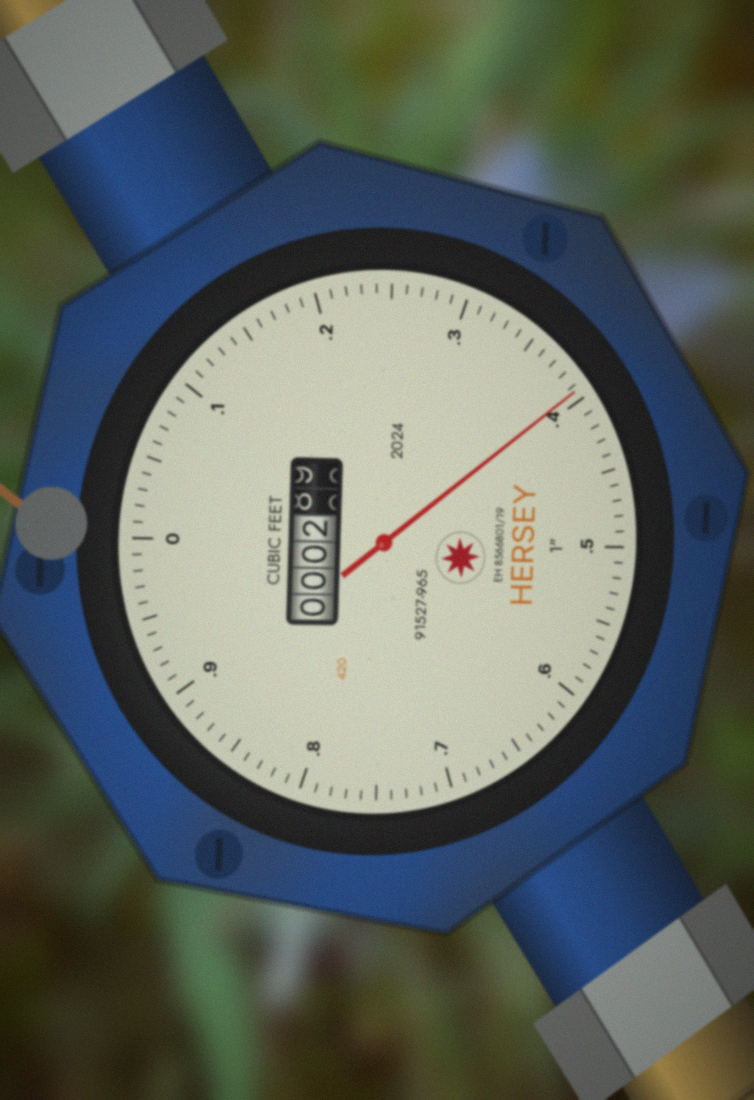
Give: 289.39 ft³
